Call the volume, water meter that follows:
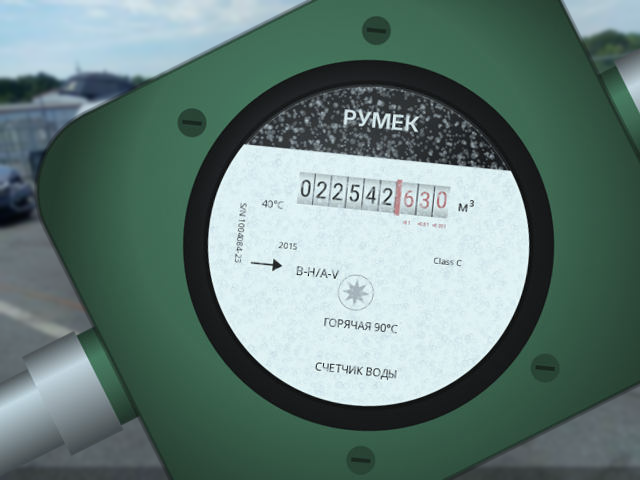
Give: 22542.630 m³
